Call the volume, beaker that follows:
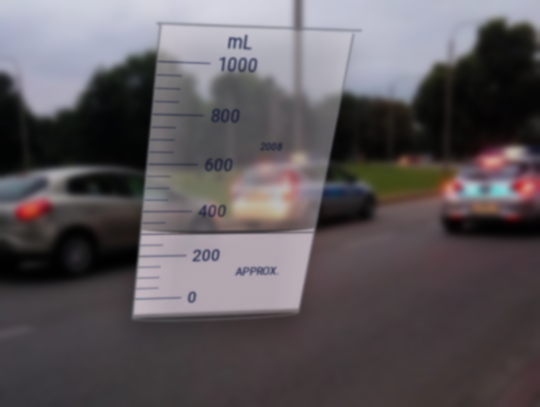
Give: 300 mL
